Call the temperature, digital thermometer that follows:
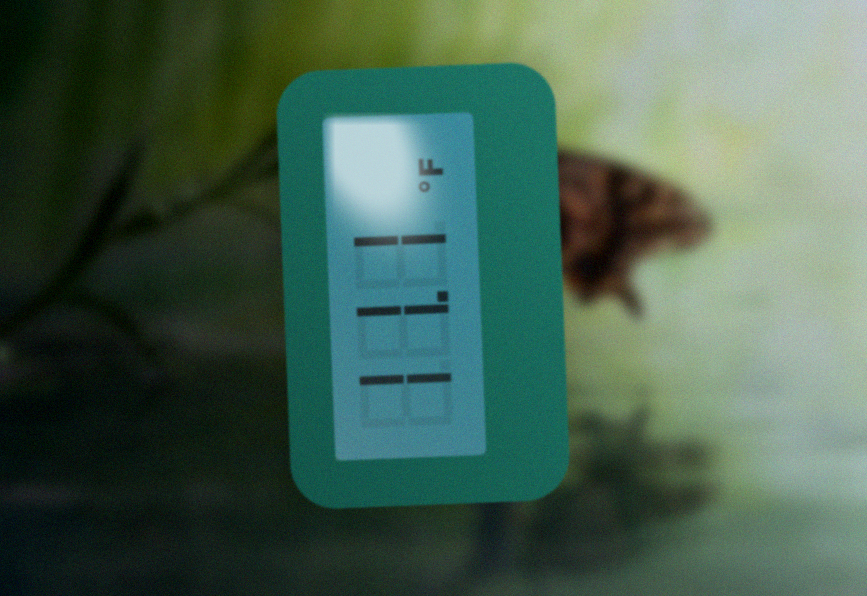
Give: 11.1 °F
